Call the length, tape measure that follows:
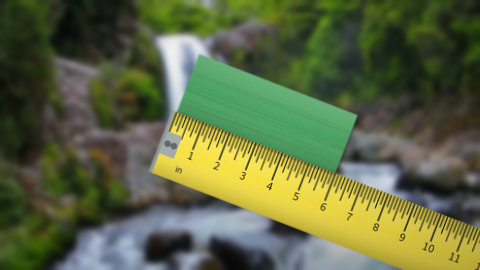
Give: 6 in
